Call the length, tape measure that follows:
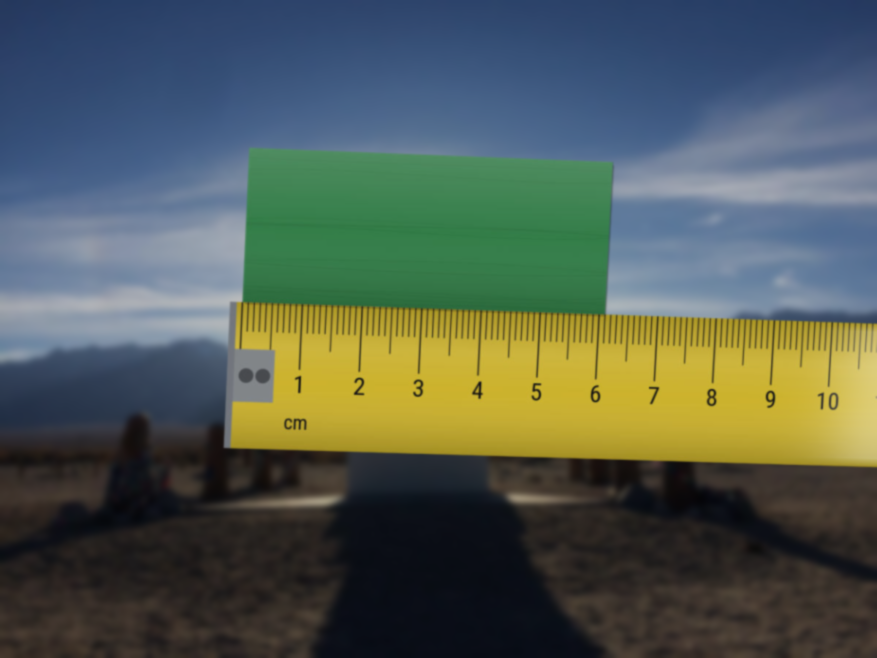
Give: 6.1 cm
